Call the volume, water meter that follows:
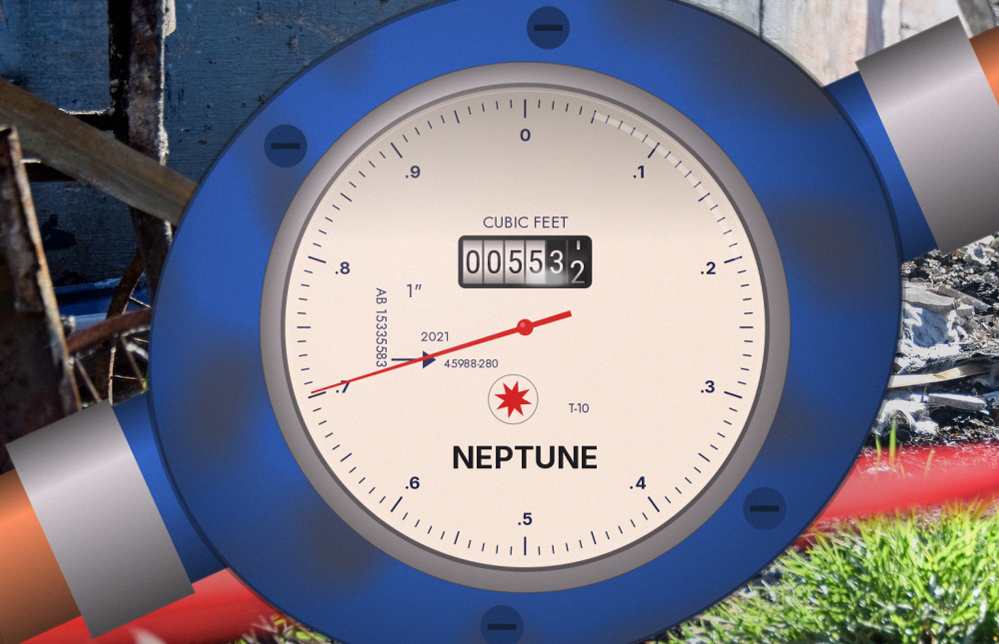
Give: 5531.70 ft³
